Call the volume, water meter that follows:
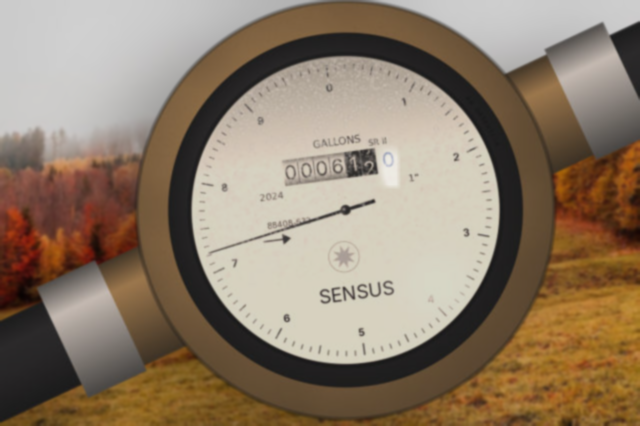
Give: 6117.2 gal
